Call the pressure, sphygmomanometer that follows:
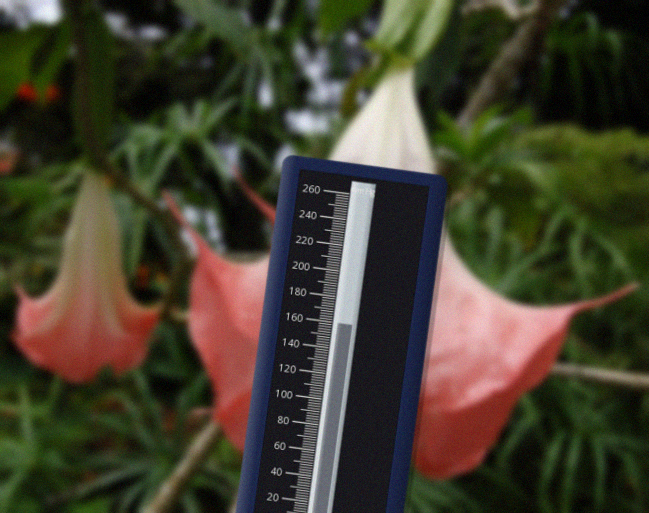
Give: 160 mmHg
